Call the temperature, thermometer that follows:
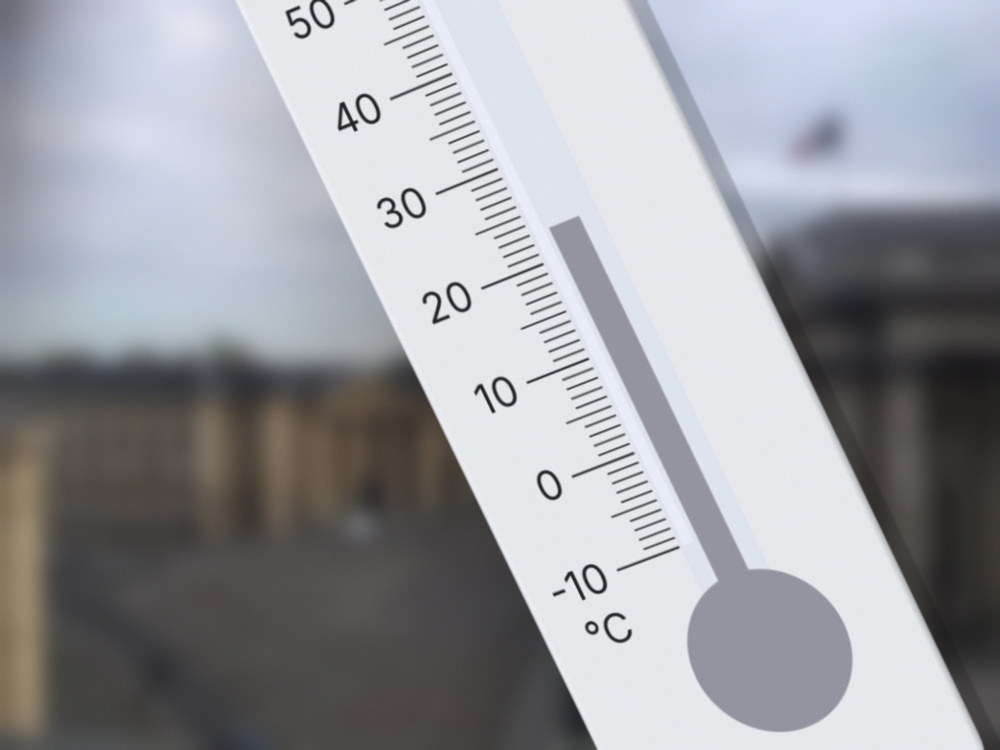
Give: 23 °C
